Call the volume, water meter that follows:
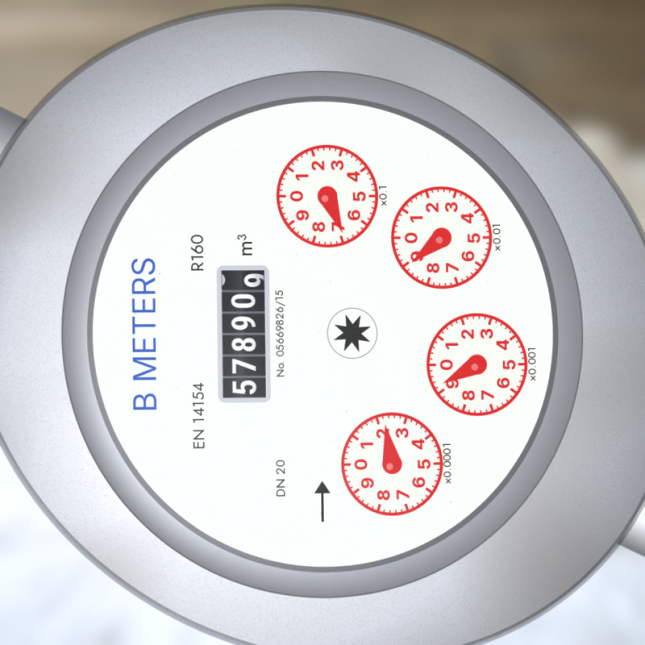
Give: 578908.6892 m³
